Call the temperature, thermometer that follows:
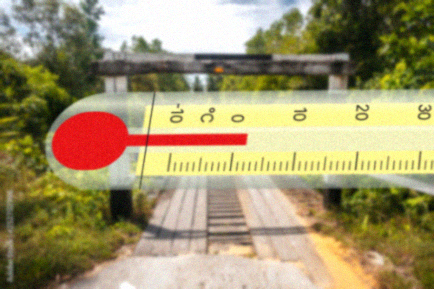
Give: 2 °C
